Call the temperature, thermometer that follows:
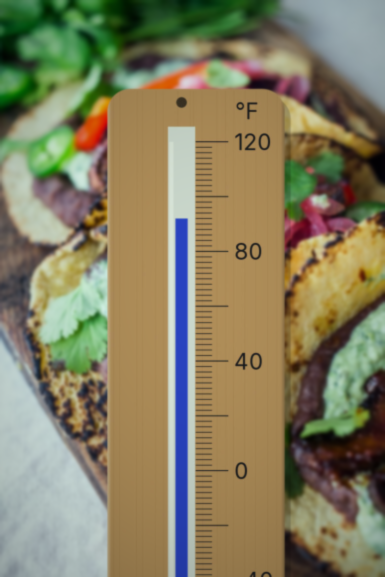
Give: 92 °F
